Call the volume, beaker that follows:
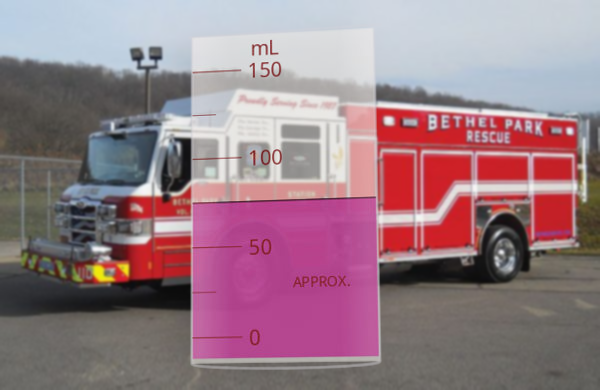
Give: 75 mL
